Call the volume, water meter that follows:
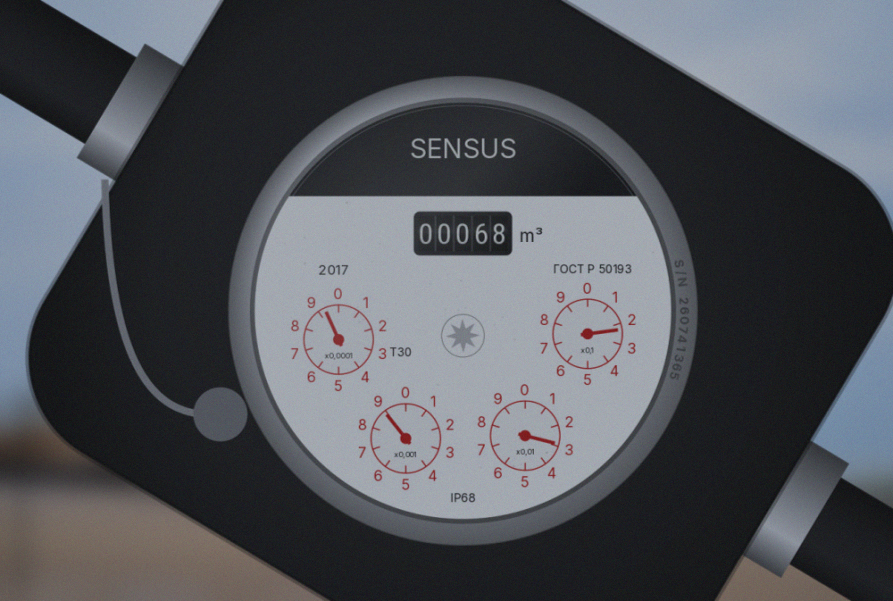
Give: 68.2289 m³
